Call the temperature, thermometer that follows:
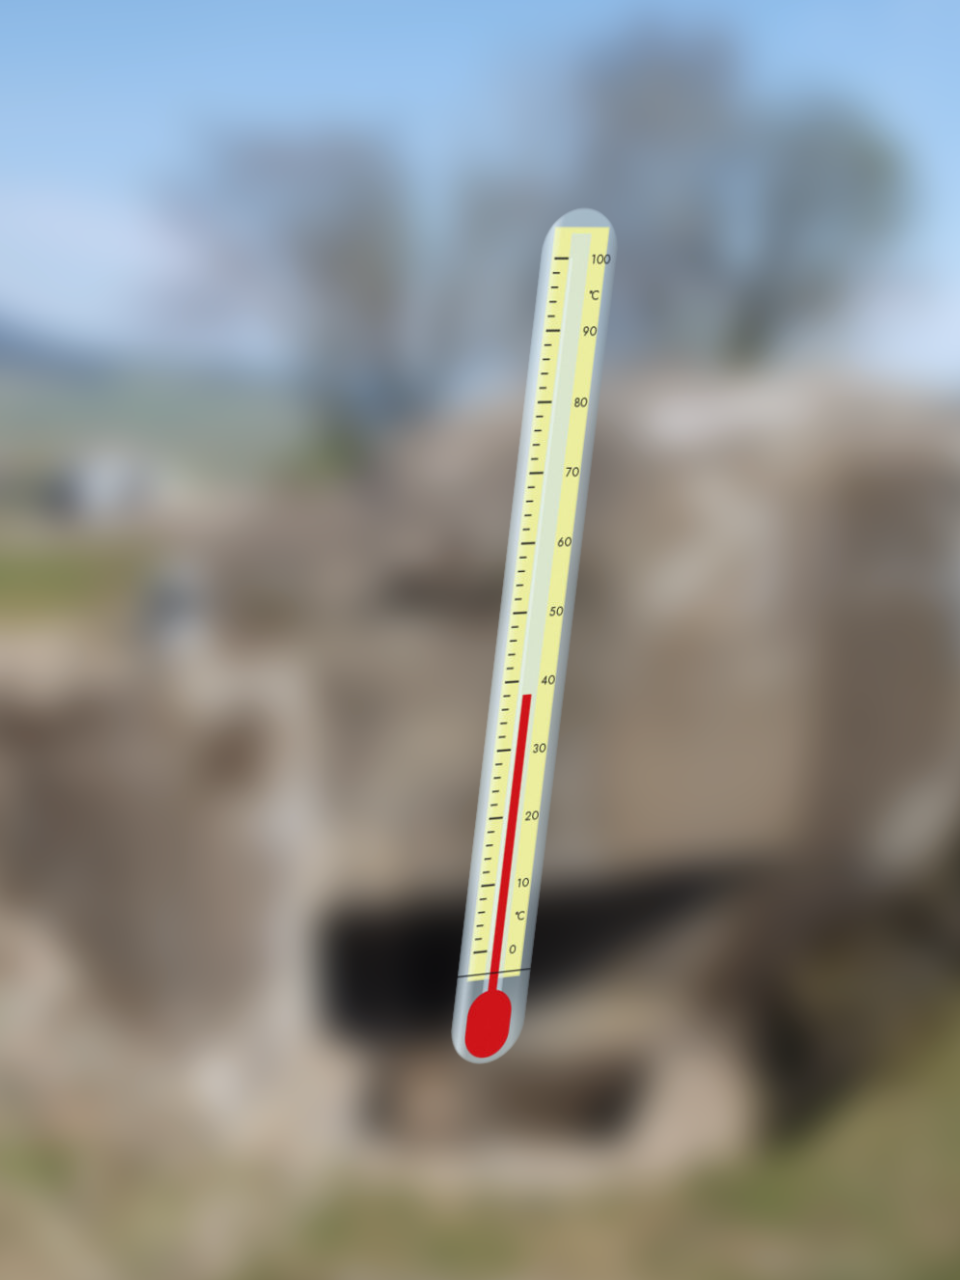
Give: 38 °C
